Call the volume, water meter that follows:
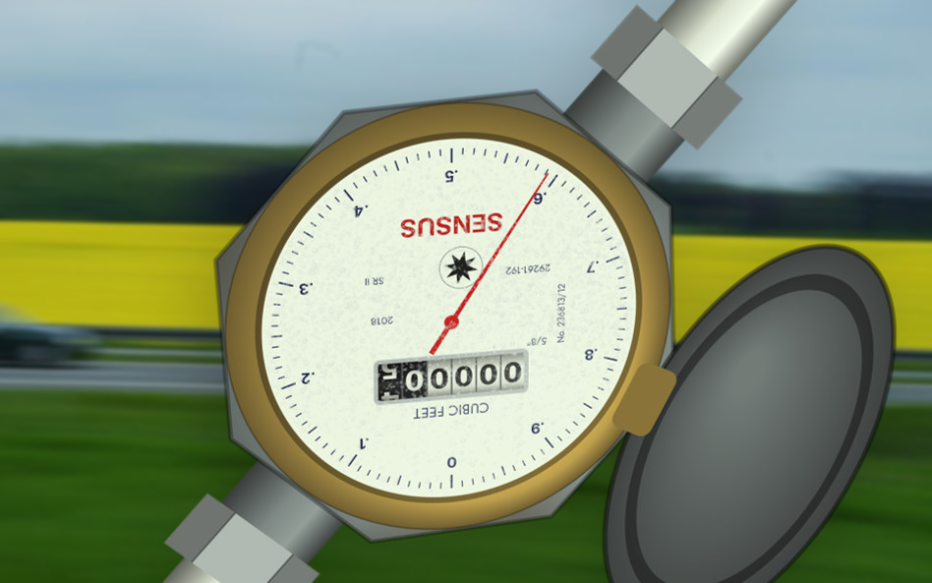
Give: 4.59 ft³
